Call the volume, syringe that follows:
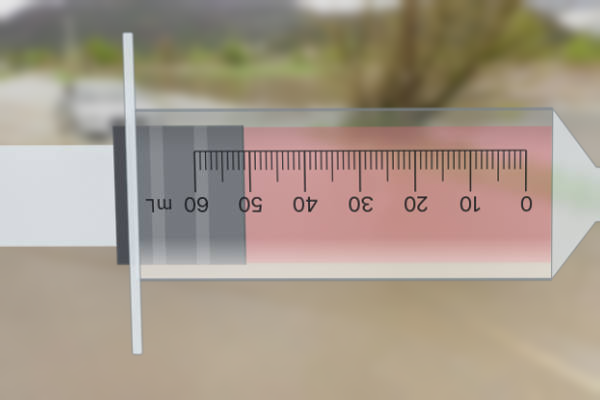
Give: 51 mL
